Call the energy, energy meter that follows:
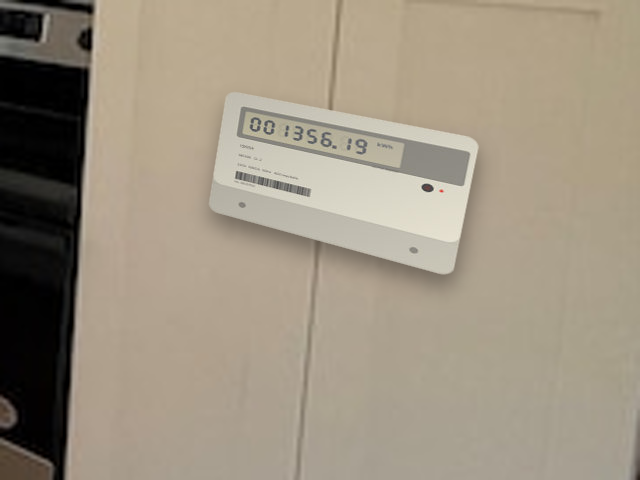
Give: 1356.19 kWh
